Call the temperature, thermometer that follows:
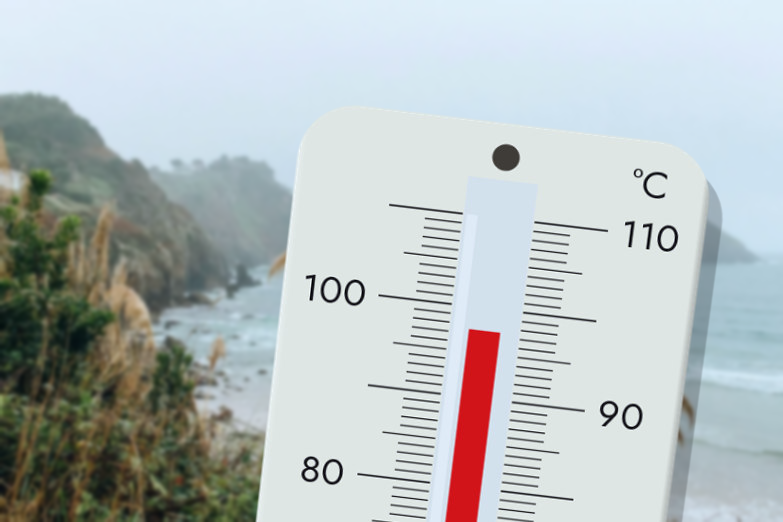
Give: 97.5 °C
